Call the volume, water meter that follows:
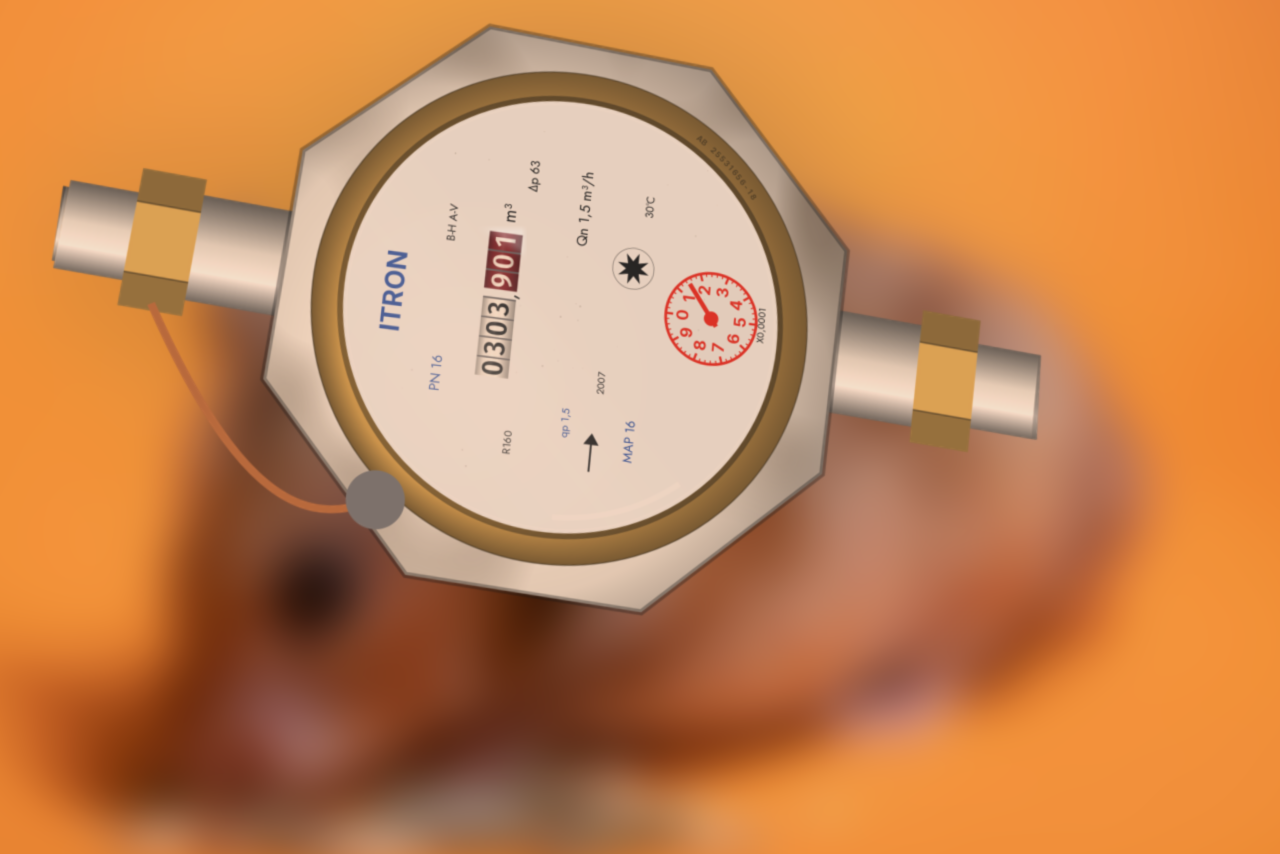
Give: 303.9011 m³
